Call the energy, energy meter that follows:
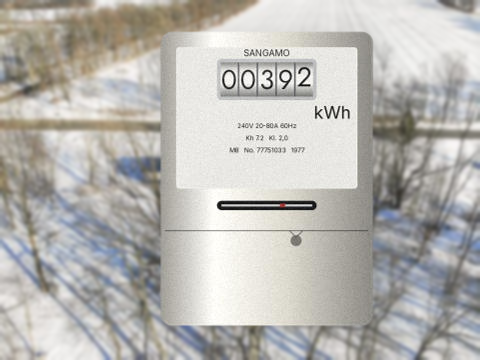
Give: 392 kWh
